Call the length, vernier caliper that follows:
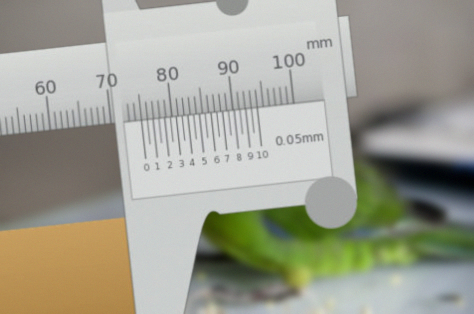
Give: 75.0 mm
